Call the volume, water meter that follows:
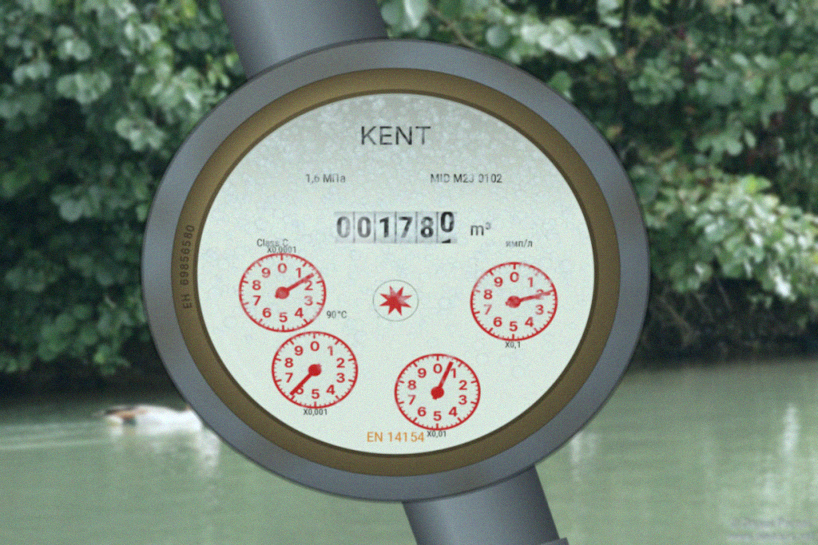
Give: 1780.2061 m³
